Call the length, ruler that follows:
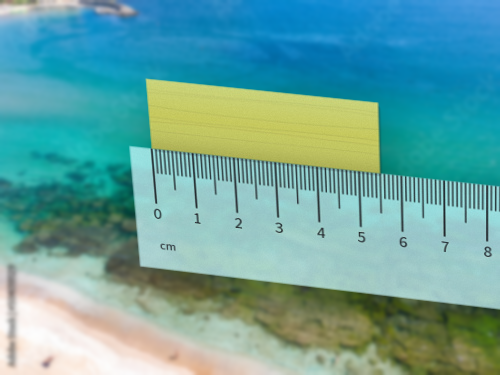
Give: 5.5 cm
